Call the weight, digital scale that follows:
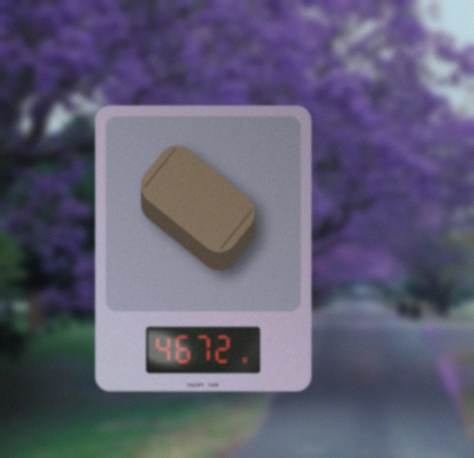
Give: 4672 g
